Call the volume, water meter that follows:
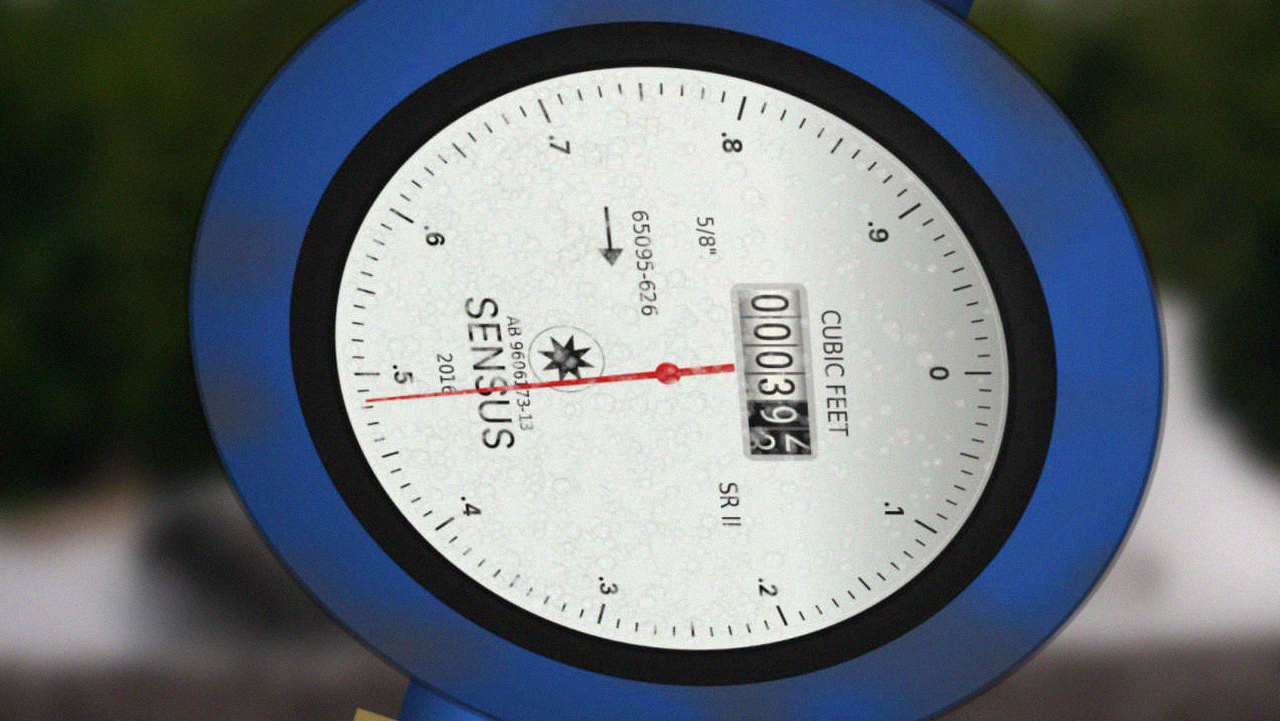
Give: 392.48 ft³
